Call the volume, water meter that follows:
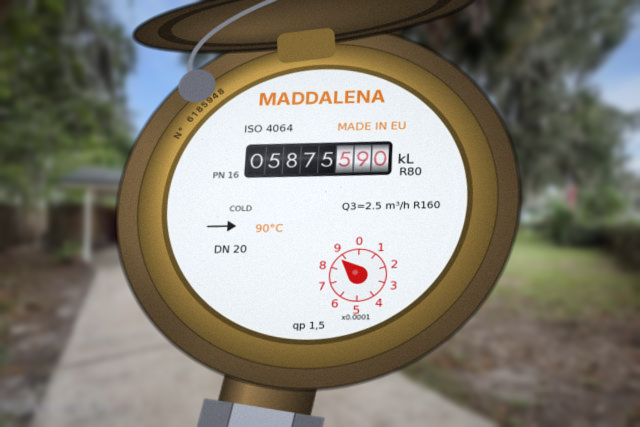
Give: 5875.5908 kL
